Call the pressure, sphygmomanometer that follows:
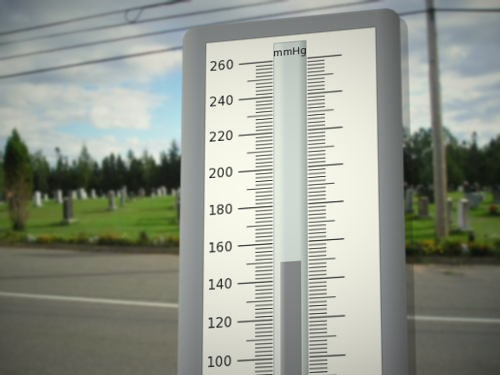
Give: 150 mmHg
